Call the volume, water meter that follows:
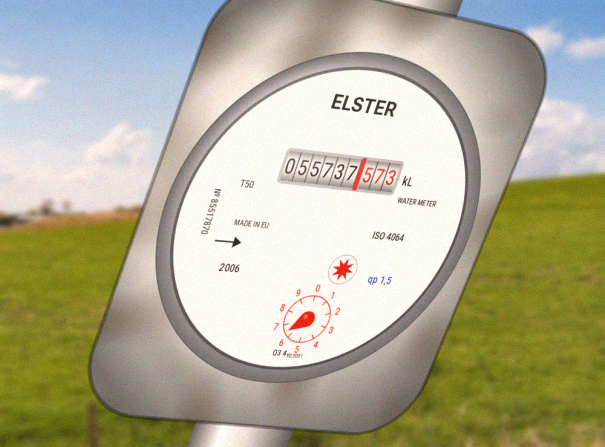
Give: 55737.5736 kL
